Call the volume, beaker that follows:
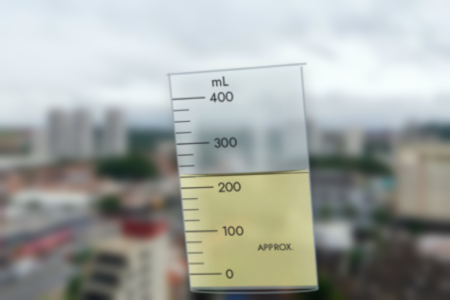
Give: 225 mL
